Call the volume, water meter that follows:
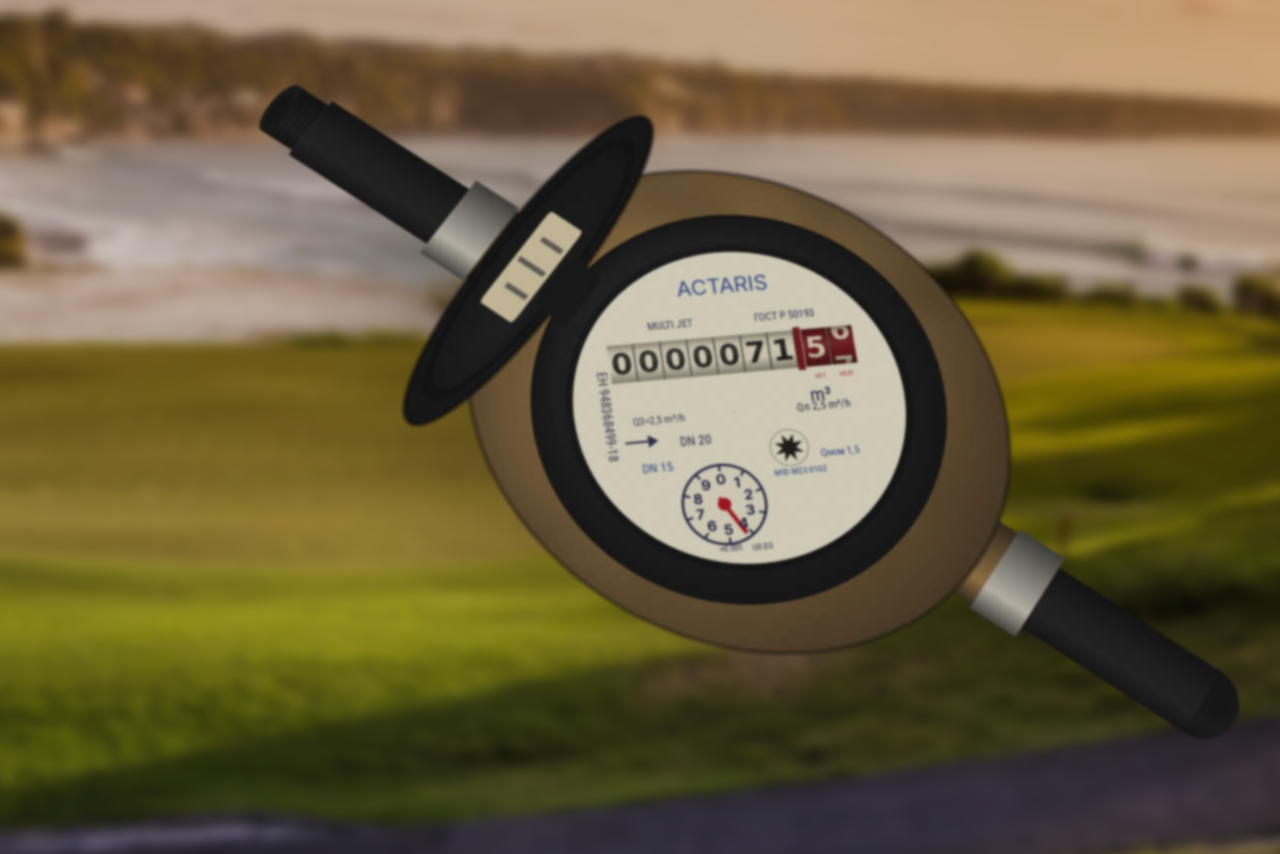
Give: 71.564 m³
